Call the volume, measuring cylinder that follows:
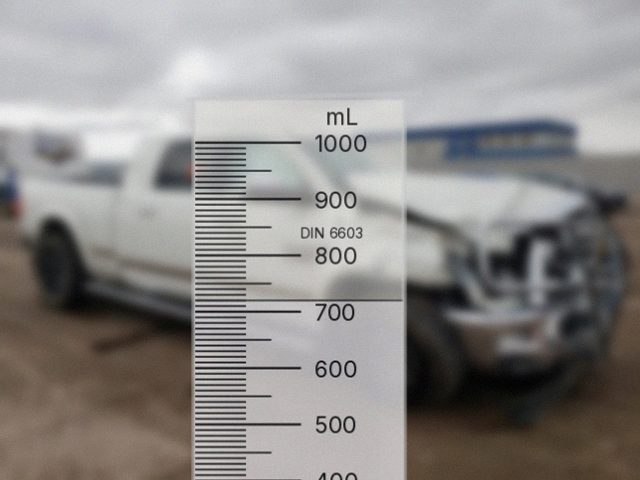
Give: 720 mL
